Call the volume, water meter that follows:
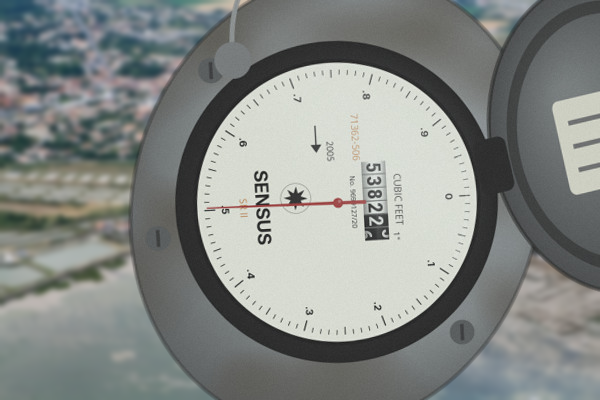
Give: 538225.50 ft³
